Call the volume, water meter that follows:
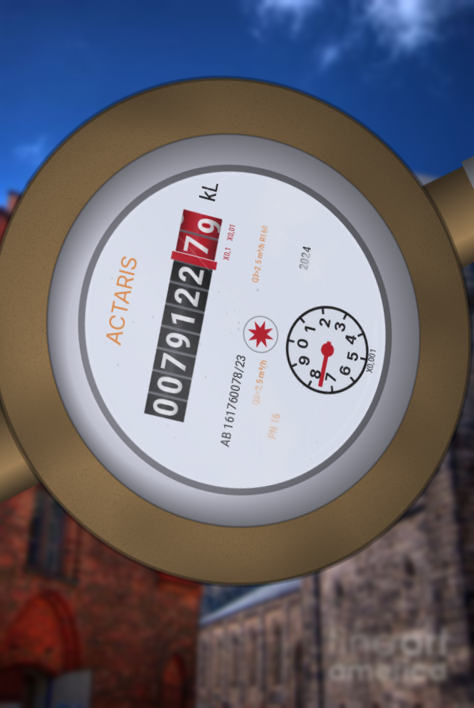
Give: 79122.787 kL
